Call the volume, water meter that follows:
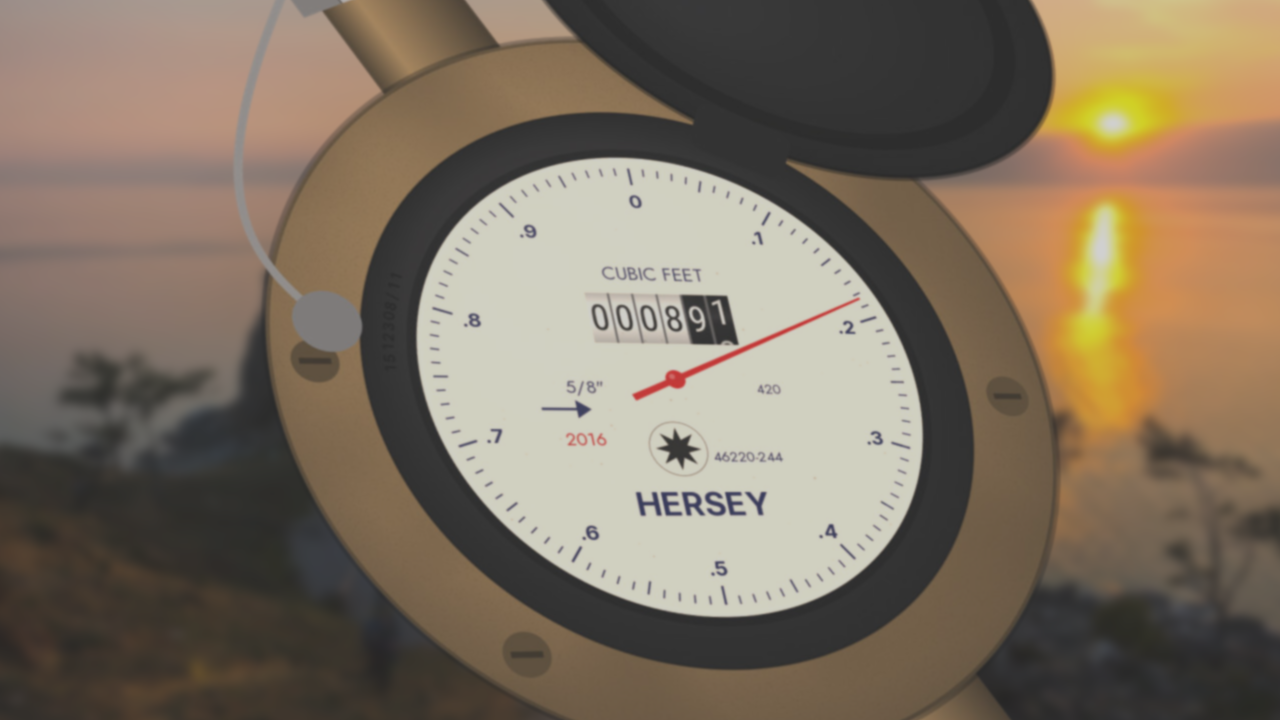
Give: 891.18 ft³
